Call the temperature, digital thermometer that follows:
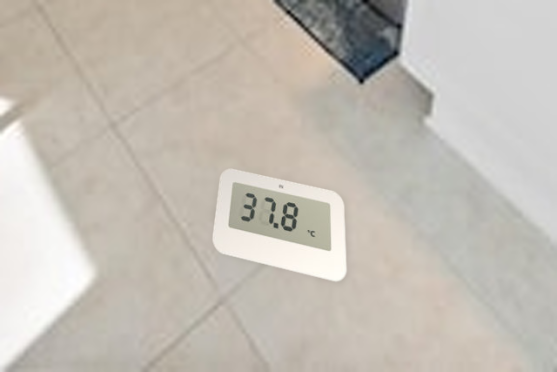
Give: 37.8 °C
